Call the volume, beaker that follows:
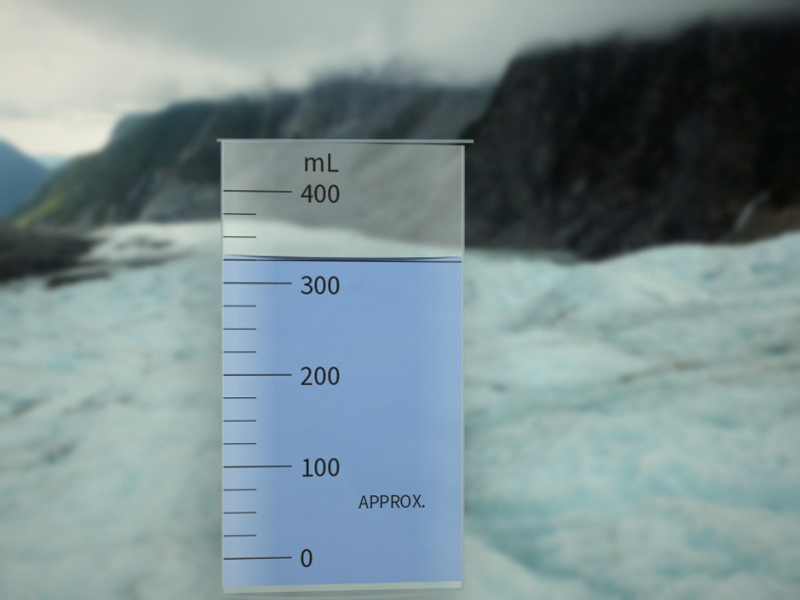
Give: 325 mL
